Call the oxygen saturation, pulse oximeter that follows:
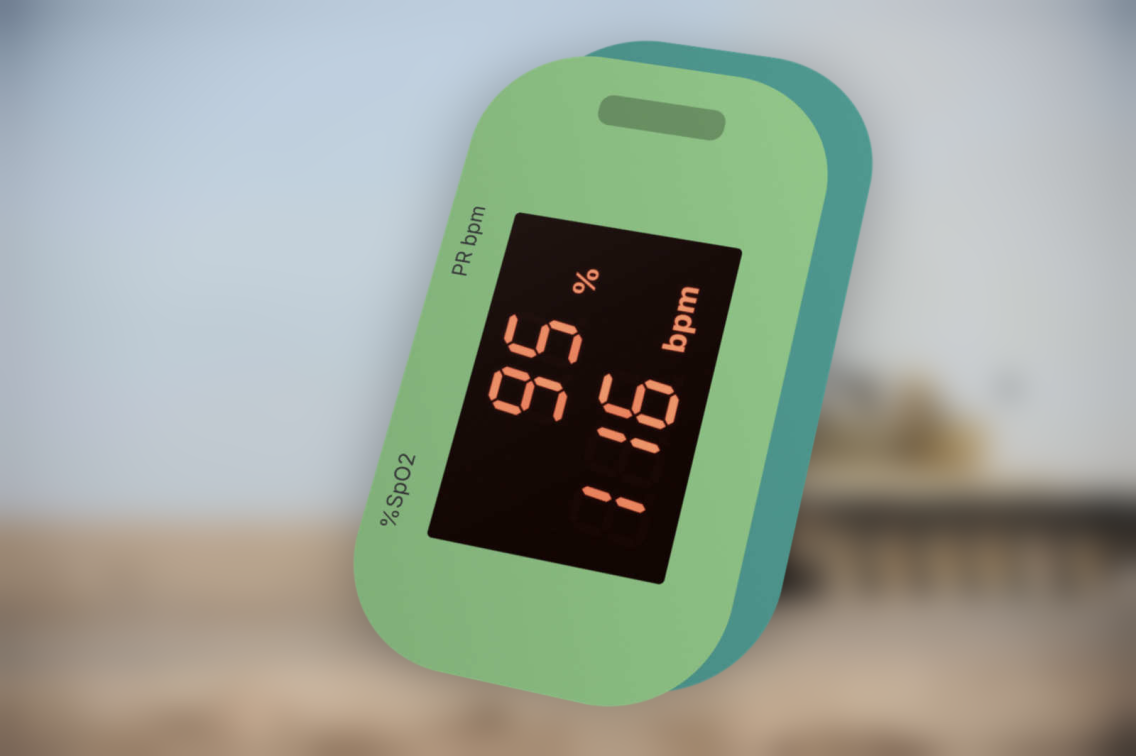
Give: 95 %
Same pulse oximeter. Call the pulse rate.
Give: 116 bpm
